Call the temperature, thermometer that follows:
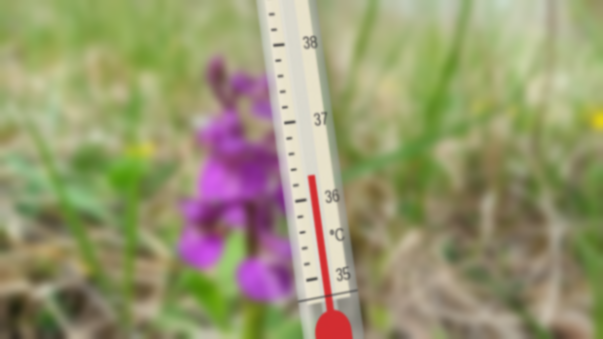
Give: 36.3 °C
